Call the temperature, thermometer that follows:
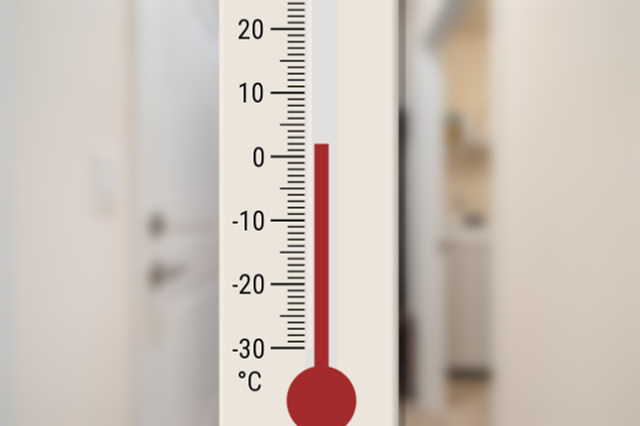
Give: 2 °C
